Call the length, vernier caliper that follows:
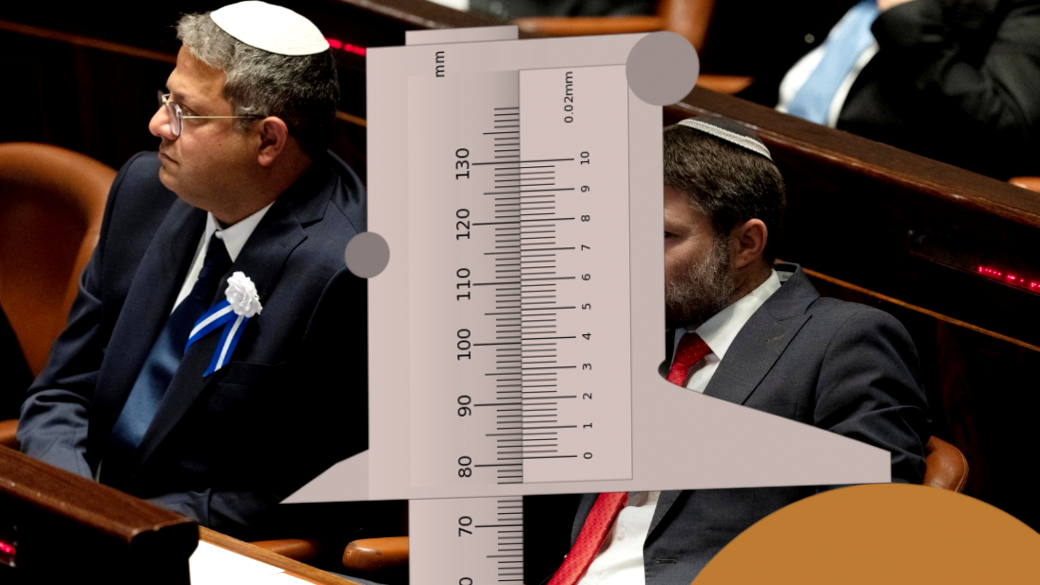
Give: 81.0 mm
